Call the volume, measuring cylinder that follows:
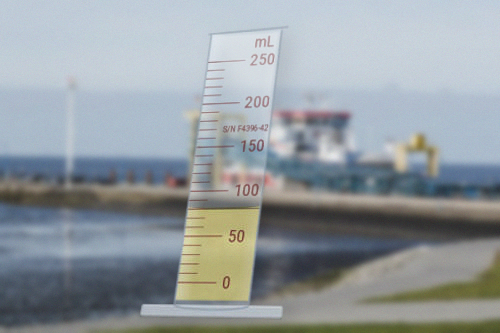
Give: 80 mL
